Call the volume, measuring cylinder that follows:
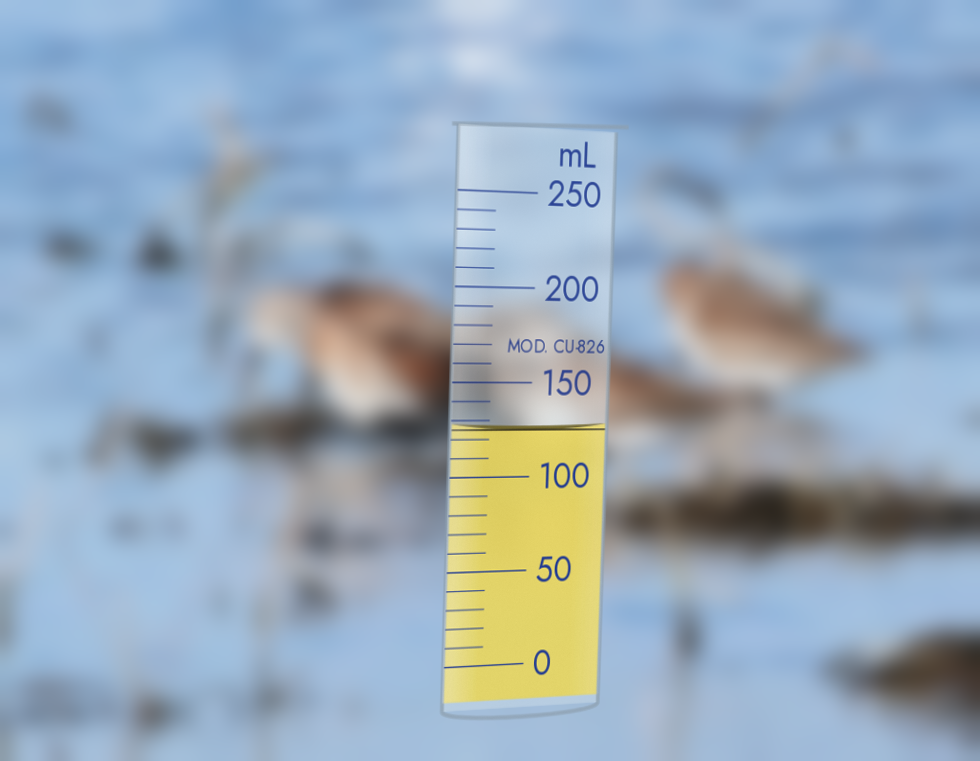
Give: 125 mL
